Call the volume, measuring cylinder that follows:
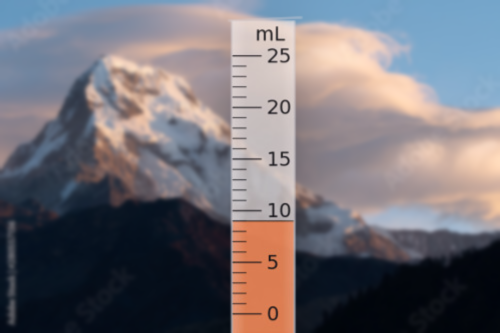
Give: 9 mL
